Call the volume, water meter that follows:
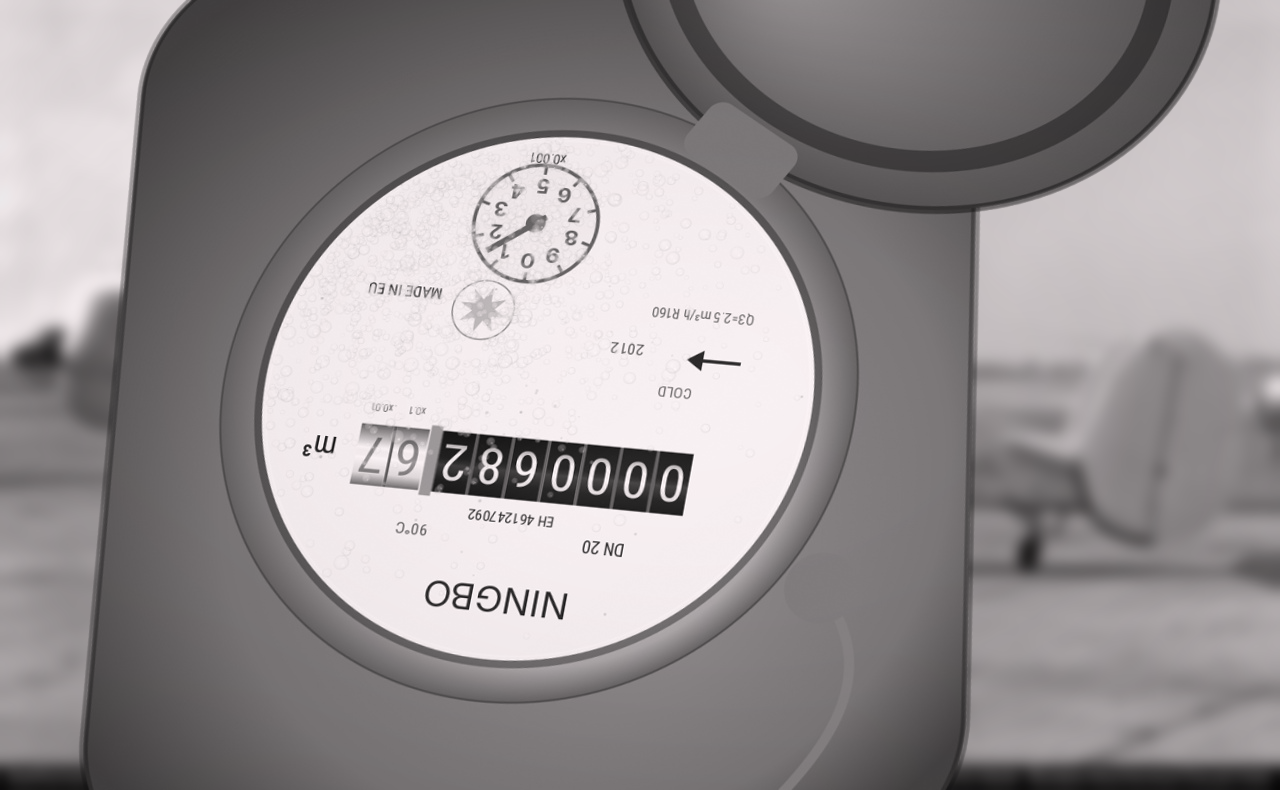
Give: 682.671 m³
